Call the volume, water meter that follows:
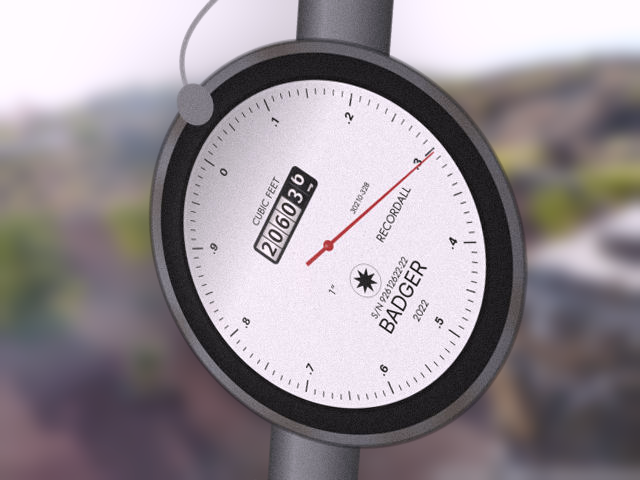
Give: 206036.30 ft³
